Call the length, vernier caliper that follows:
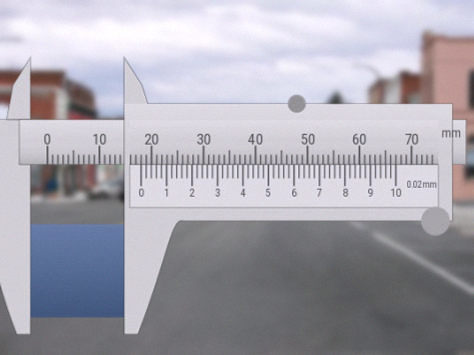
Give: 18.0 mm
